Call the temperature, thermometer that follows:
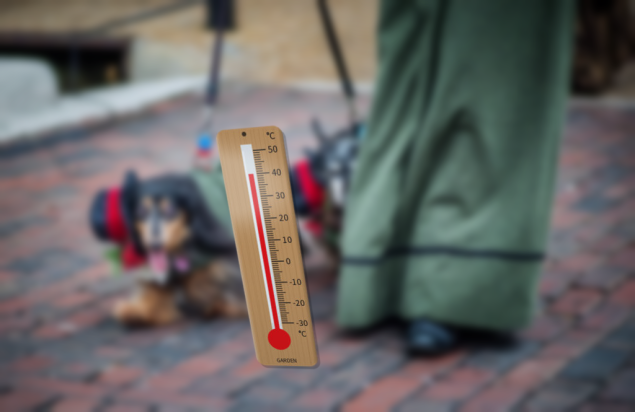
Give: 40 °C
